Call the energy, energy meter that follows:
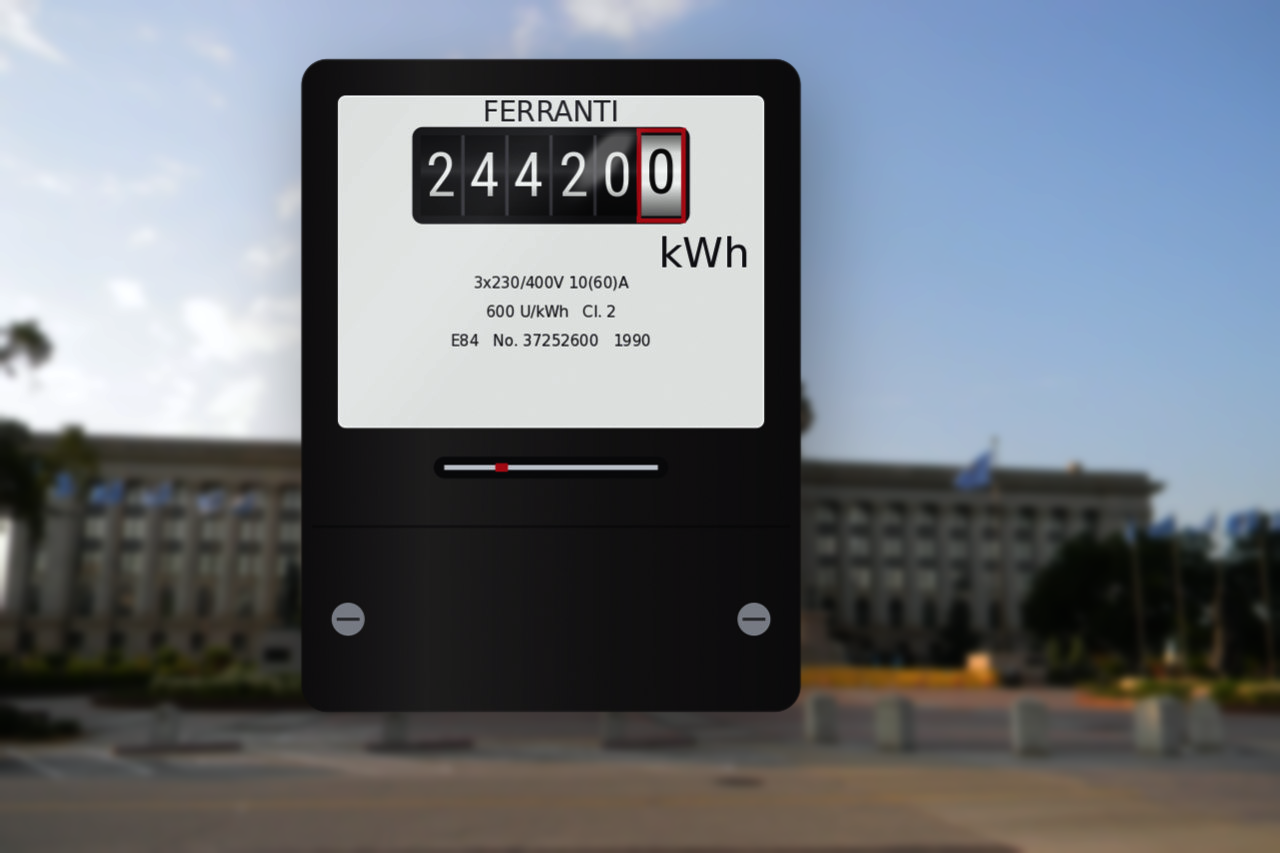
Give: 24420.0 kWh
